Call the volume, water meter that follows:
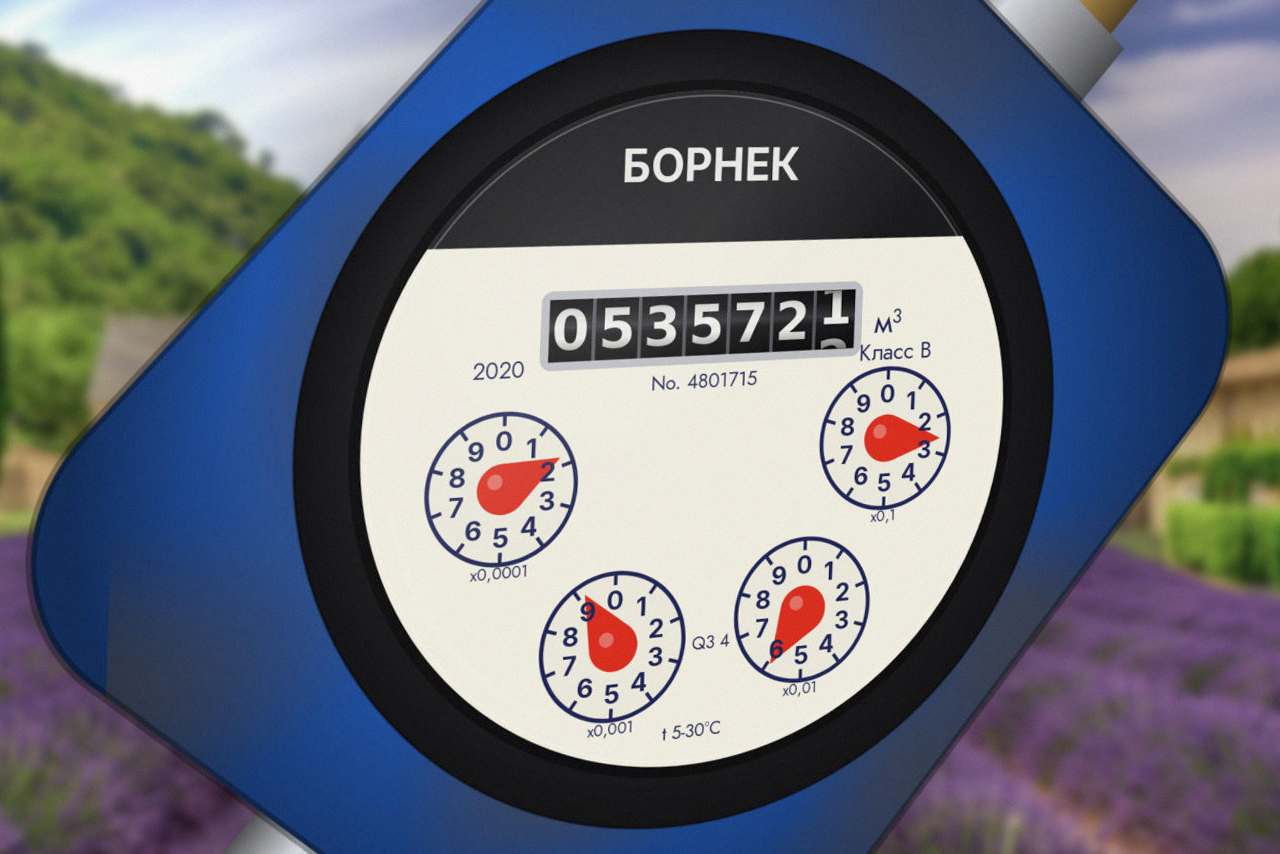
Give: 535721.2591 m³
